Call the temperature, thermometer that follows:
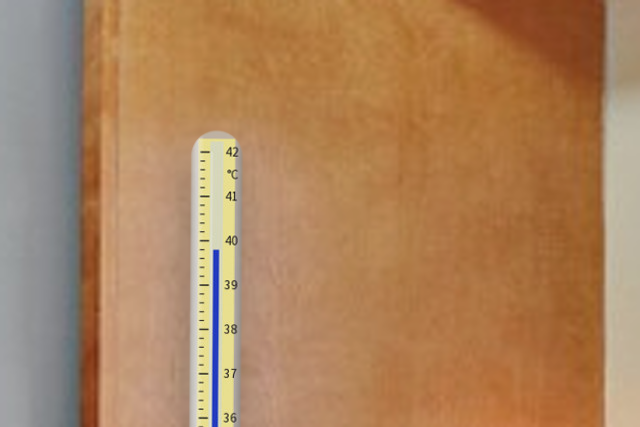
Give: 39.8 °C
